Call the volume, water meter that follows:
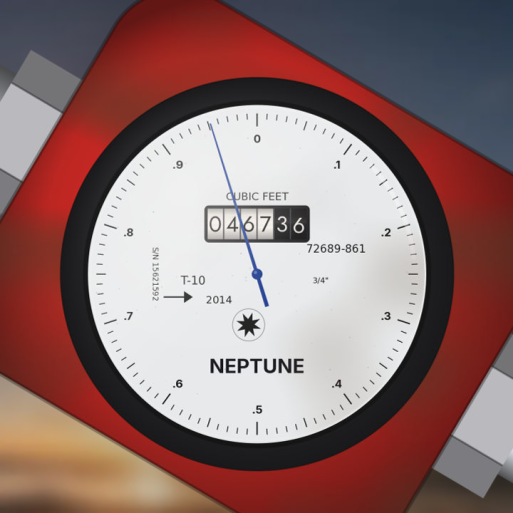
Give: 46735.95 ft³
